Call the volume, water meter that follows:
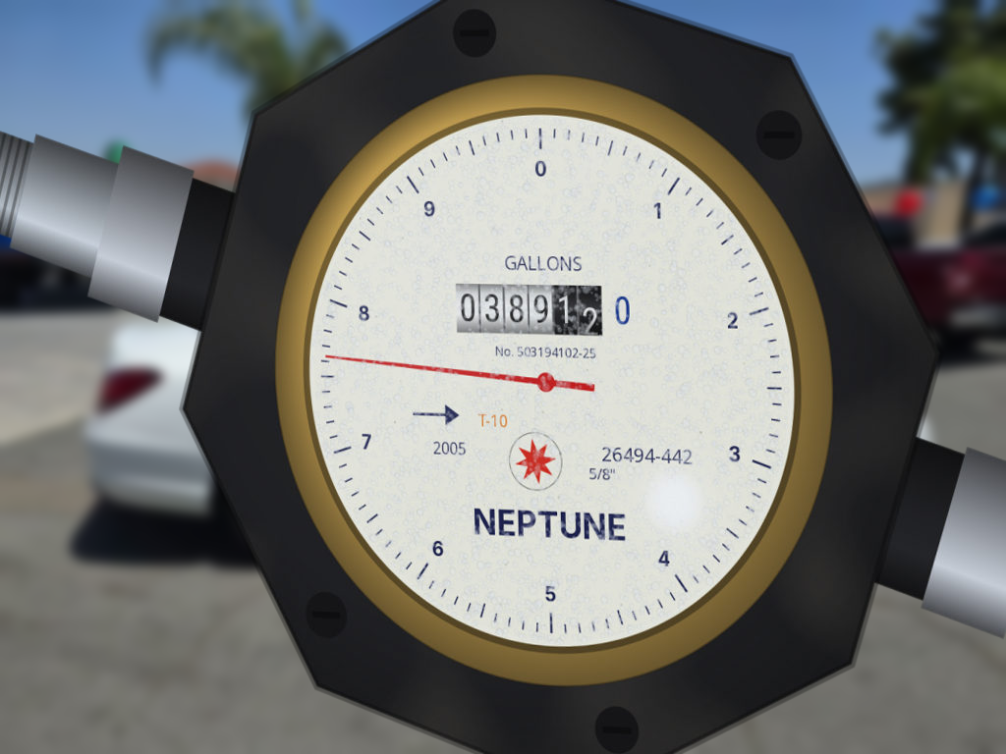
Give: 389117.6 gal
